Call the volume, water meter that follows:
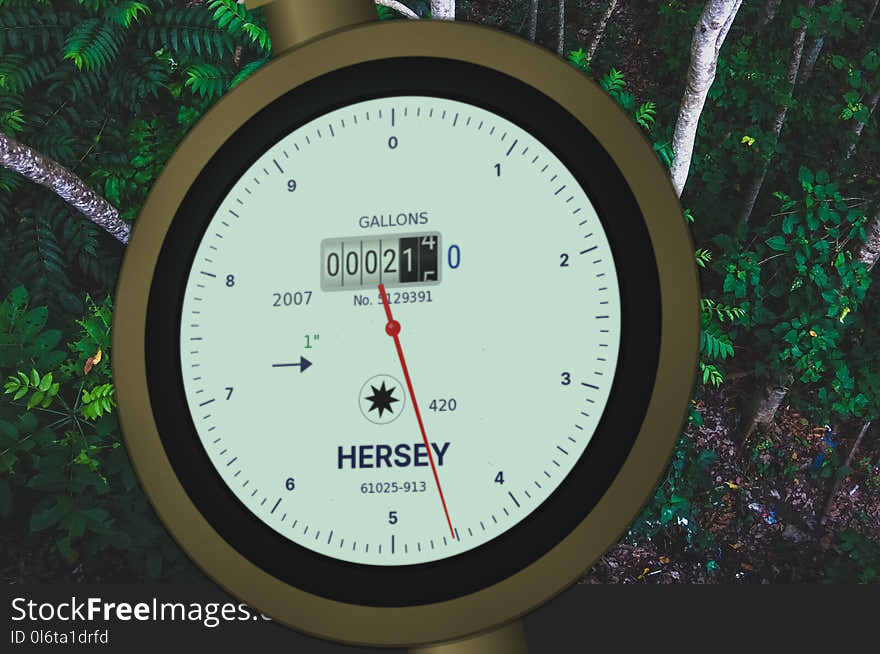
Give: 2144.5 gal
